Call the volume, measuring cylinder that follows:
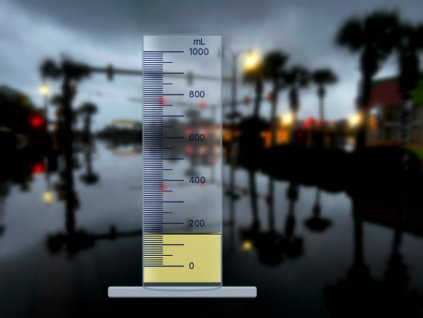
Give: 150 mL
